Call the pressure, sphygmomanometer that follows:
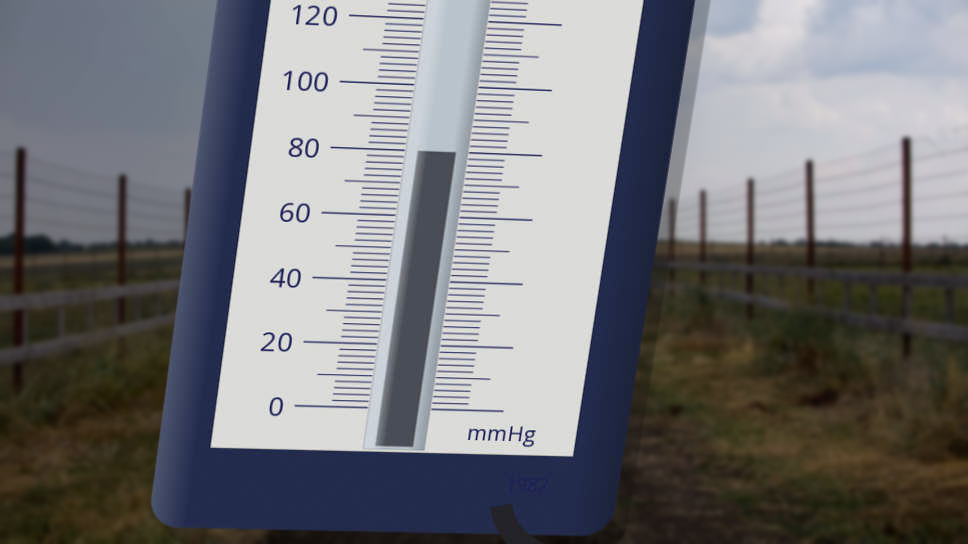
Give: 80 mmHg
